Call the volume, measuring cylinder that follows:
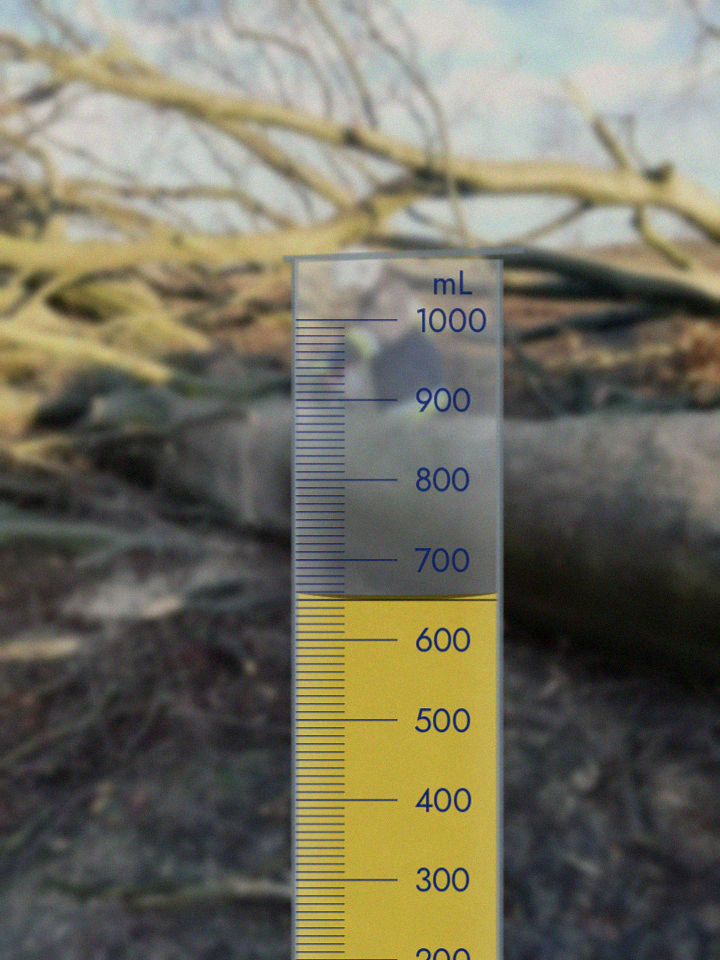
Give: 650 mL
